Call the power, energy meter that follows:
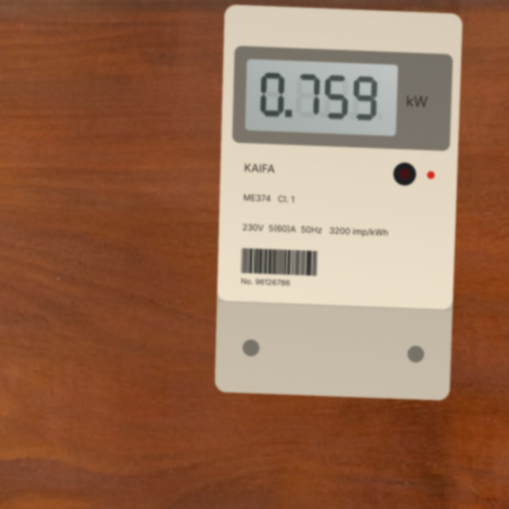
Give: 0.759 kW
